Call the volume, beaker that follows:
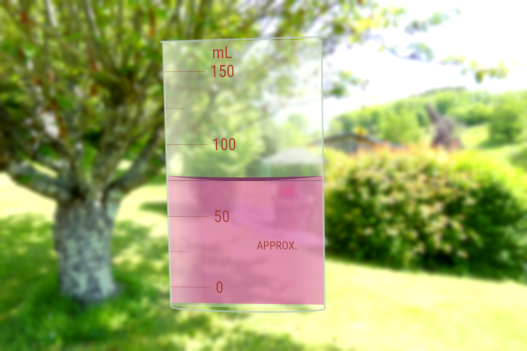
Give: 75 mL
